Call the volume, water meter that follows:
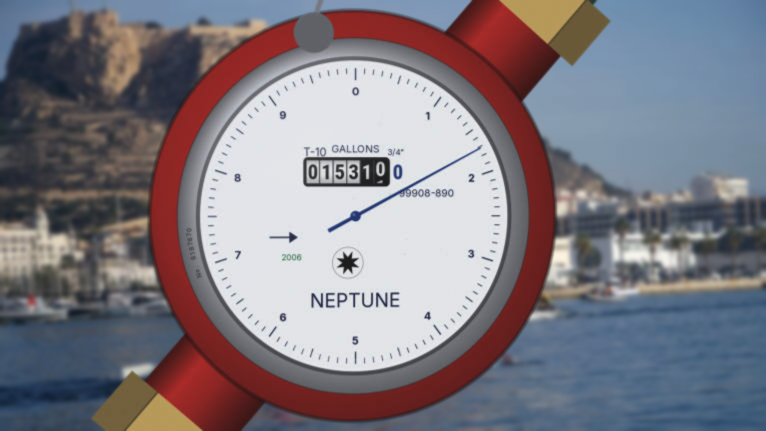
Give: 153101.7 gal
